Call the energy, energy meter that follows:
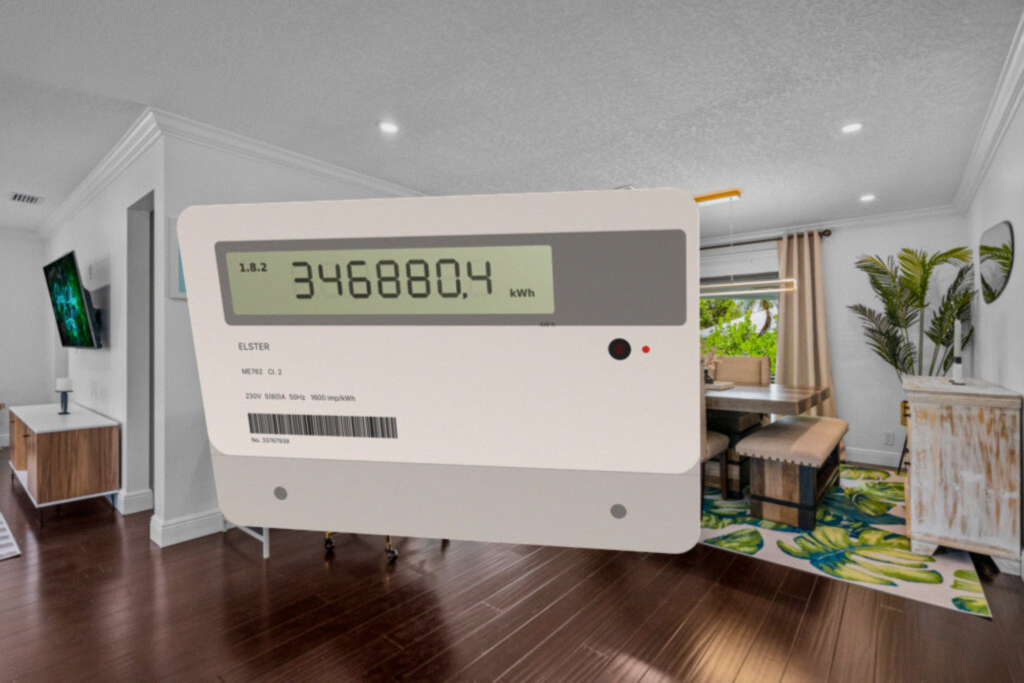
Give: 346880.4 kWh
